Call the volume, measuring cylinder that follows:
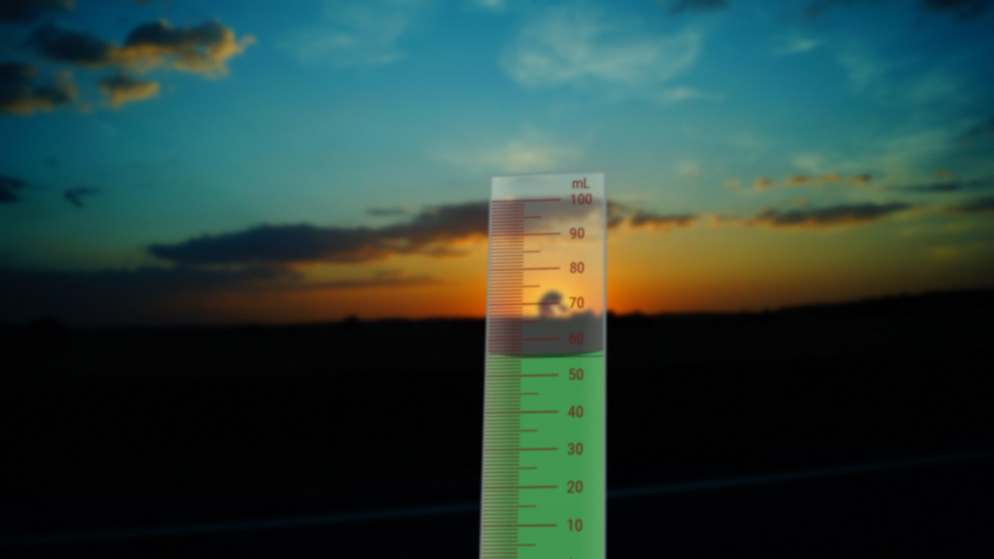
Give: 55 mL
